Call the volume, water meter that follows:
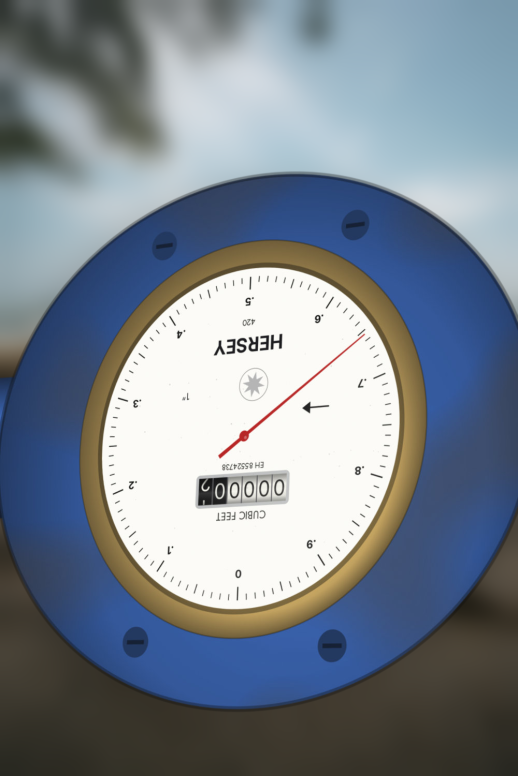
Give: 1.65 ft³
